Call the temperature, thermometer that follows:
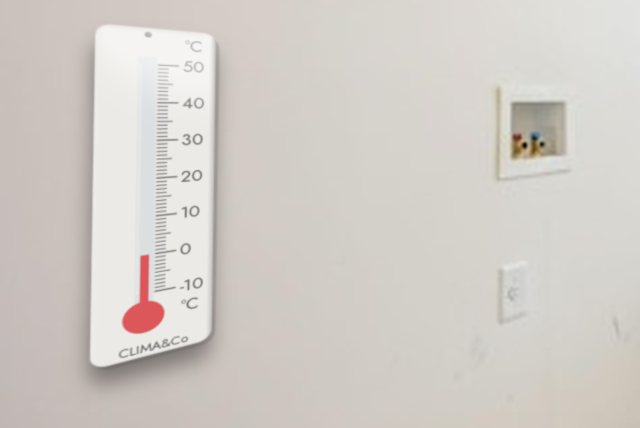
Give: 0 °C
